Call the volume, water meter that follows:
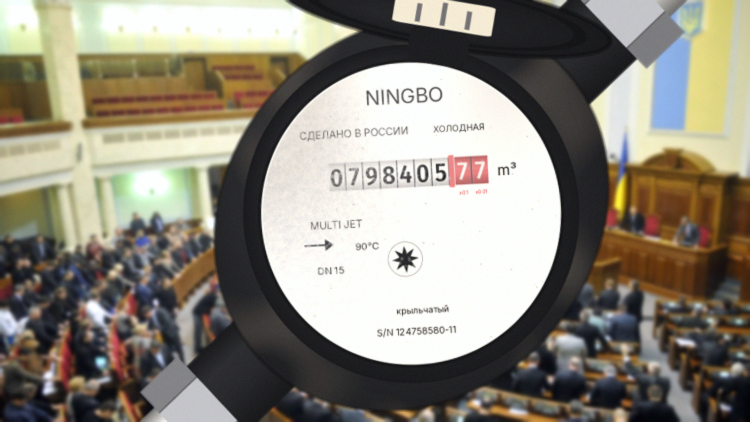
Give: 798405.77 m³
